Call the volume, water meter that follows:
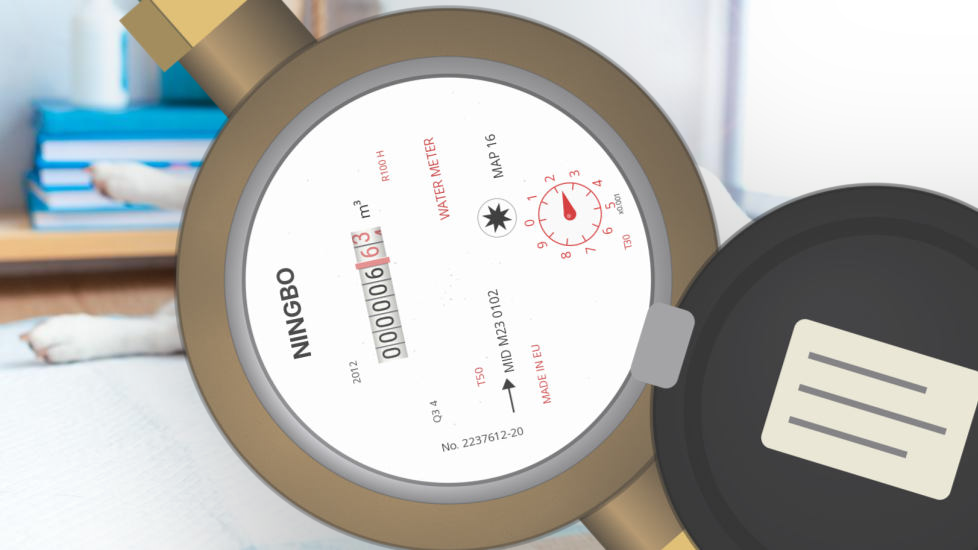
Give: 6.632 m³
